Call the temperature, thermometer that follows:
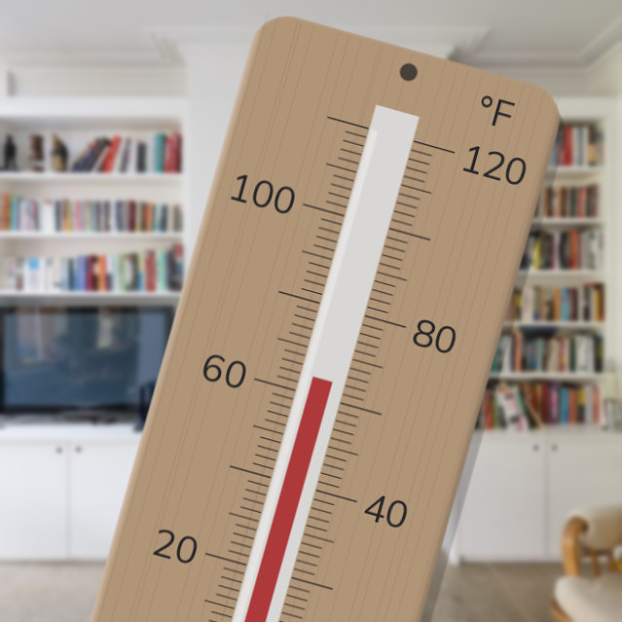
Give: 64 °F
